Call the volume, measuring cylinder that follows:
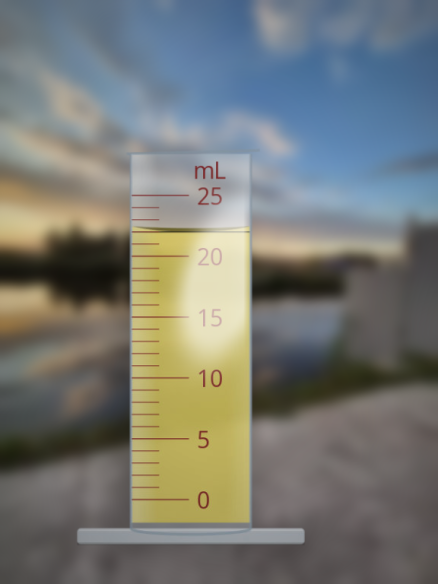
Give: 22 mL
